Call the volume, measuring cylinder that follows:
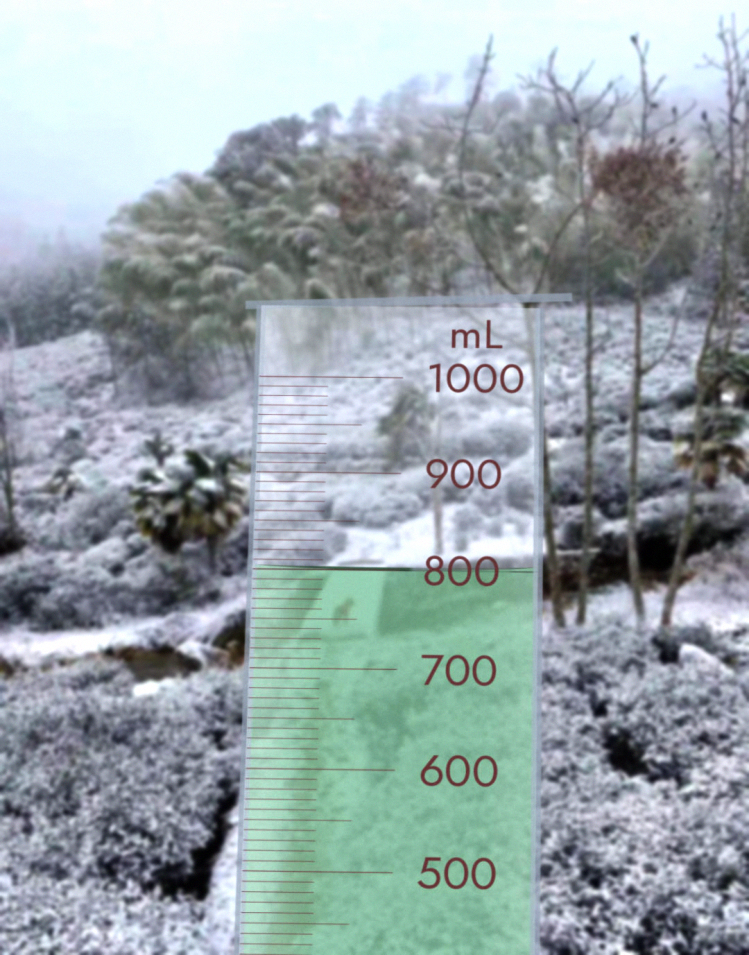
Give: 800 mL
